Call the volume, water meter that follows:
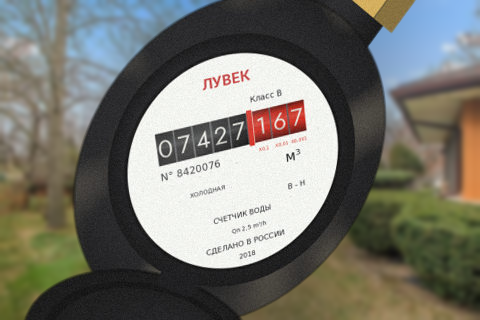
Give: 7427.167 m³
